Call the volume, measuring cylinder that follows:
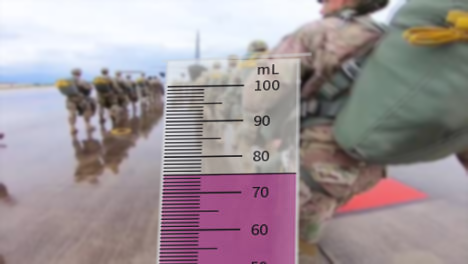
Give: 75 mL
